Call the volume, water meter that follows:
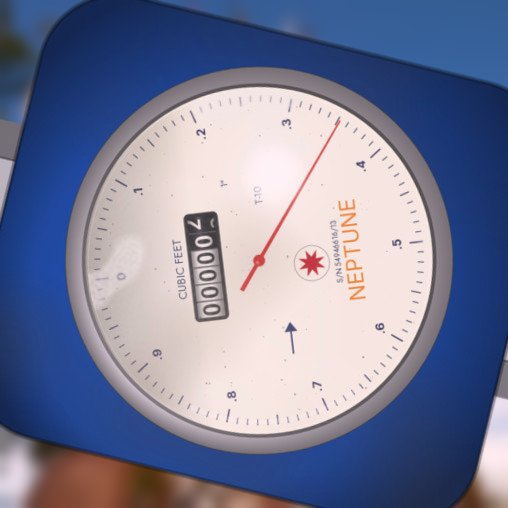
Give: 2.35 ft³
